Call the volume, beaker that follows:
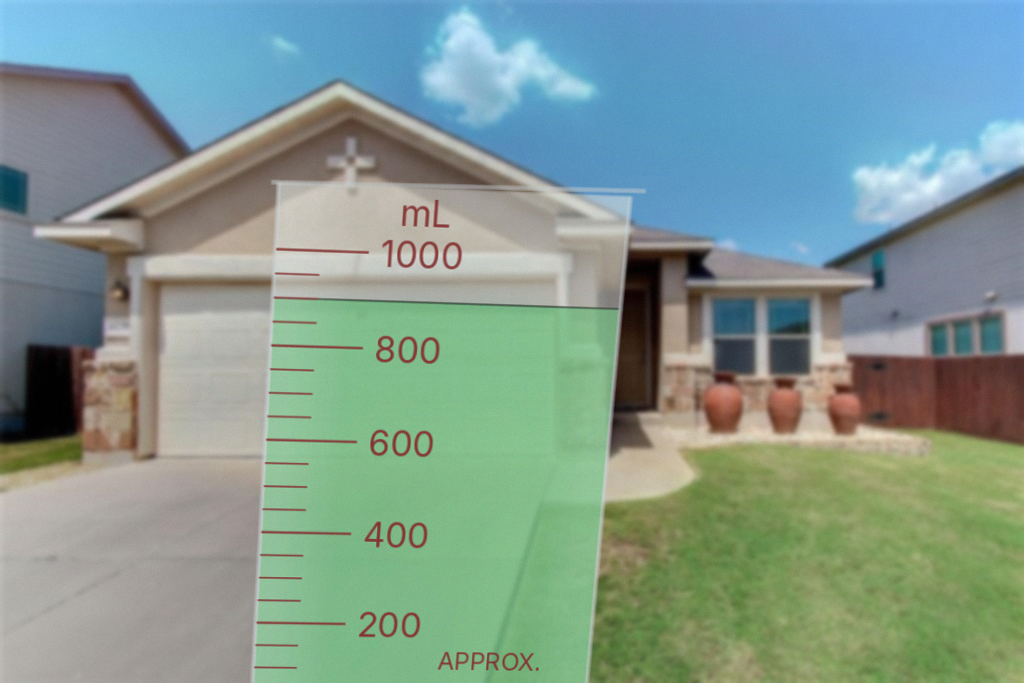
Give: 900 mL
